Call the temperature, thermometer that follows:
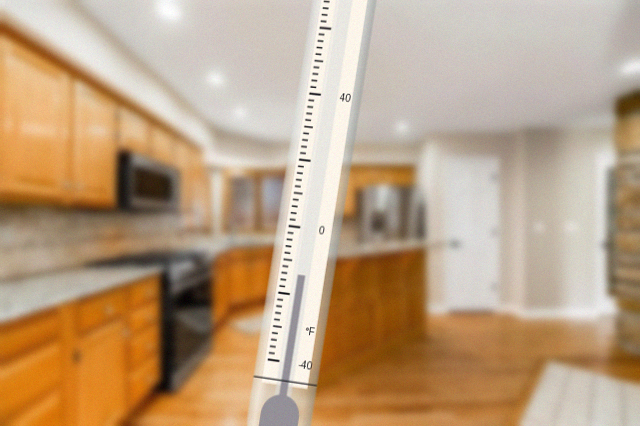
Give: -14 °F
